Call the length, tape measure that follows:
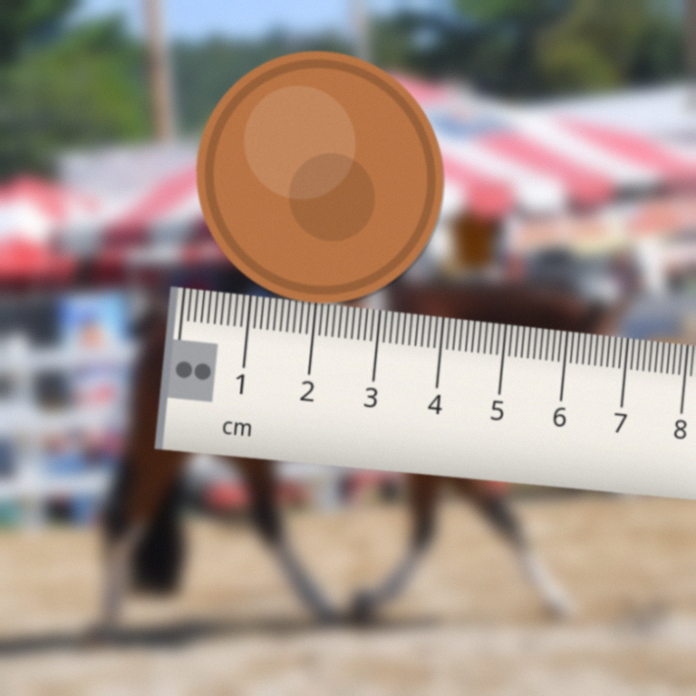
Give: 3.8 cm
